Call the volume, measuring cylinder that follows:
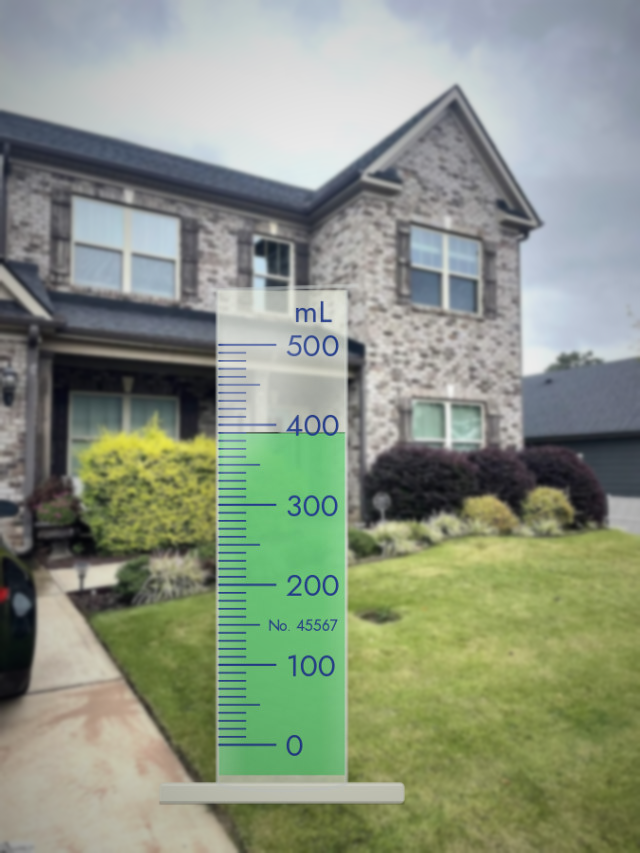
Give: 390 mL
